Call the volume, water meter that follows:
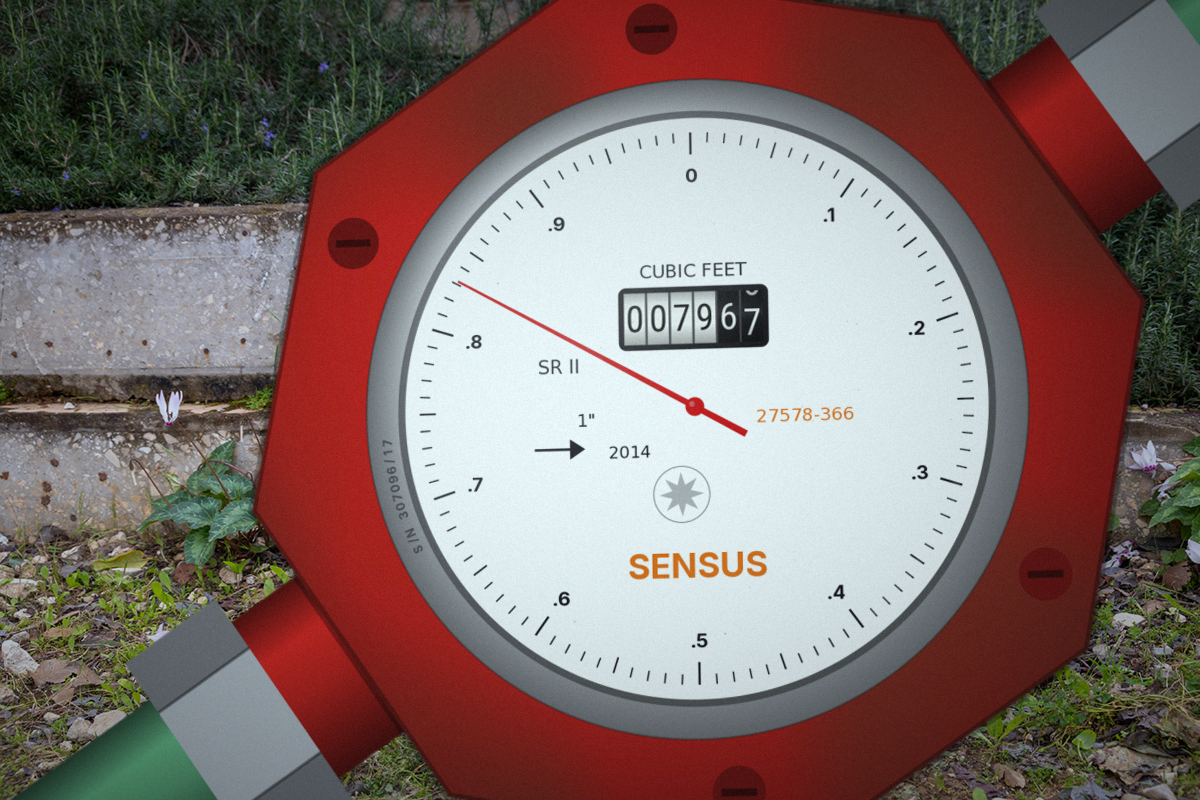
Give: 7966.83 ft³
